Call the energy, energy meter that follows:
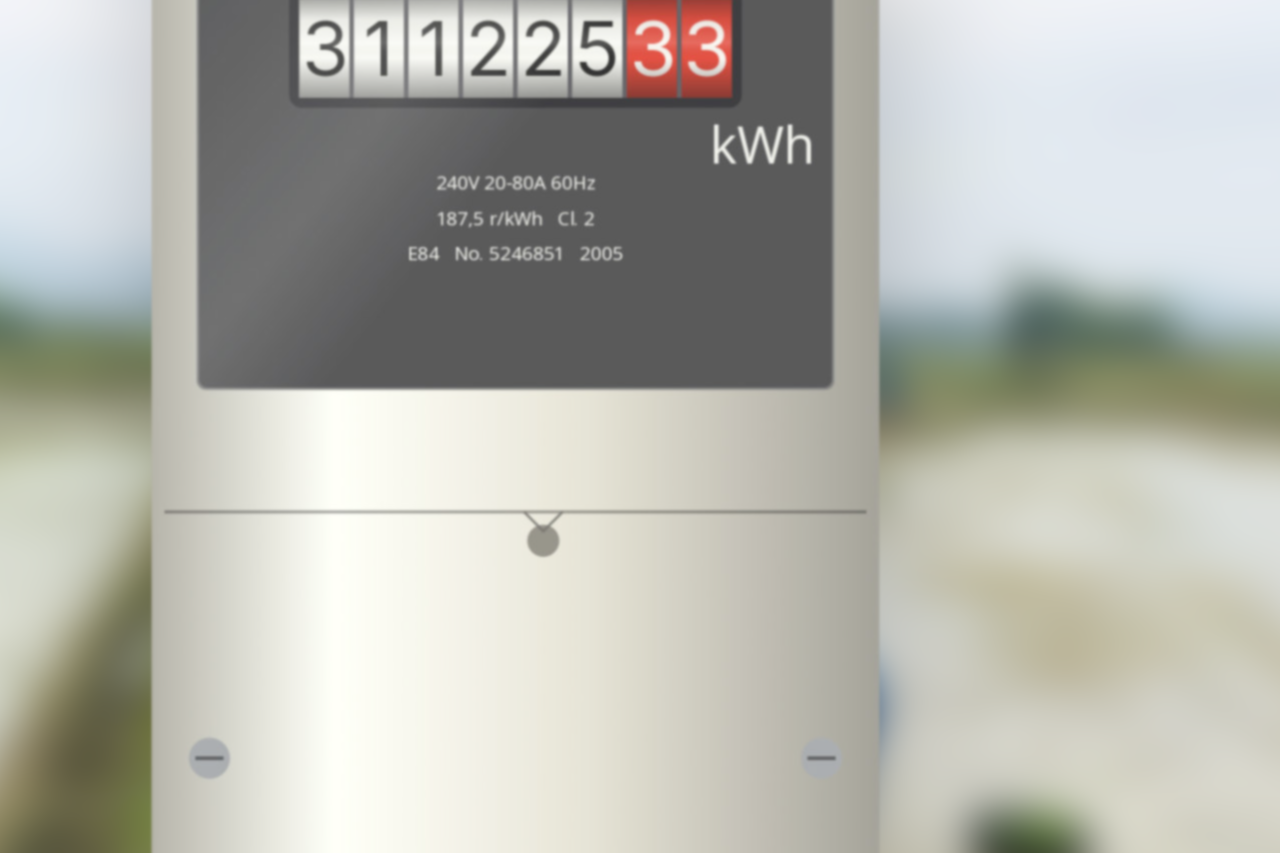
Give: 311225.33 kWh
